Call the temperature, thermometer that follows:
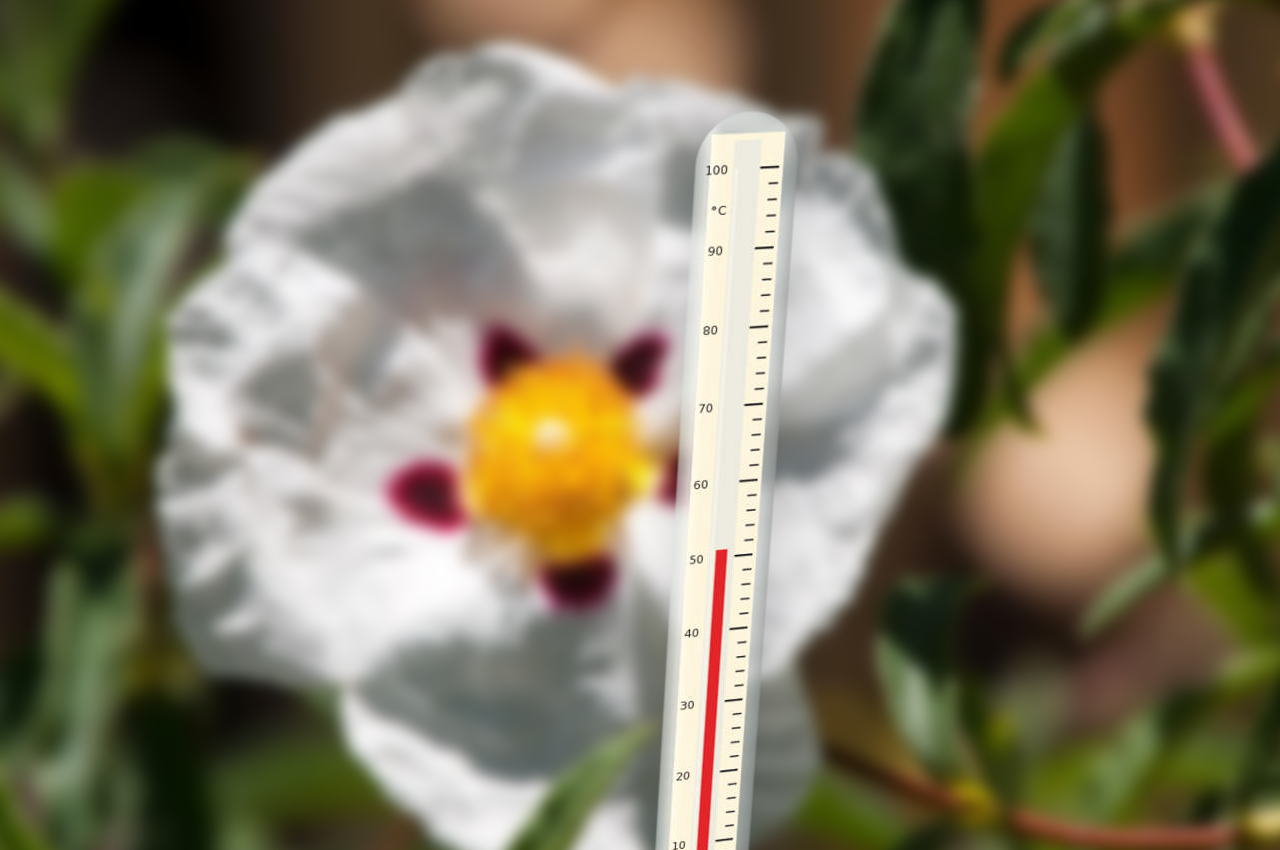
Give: 51 °C
